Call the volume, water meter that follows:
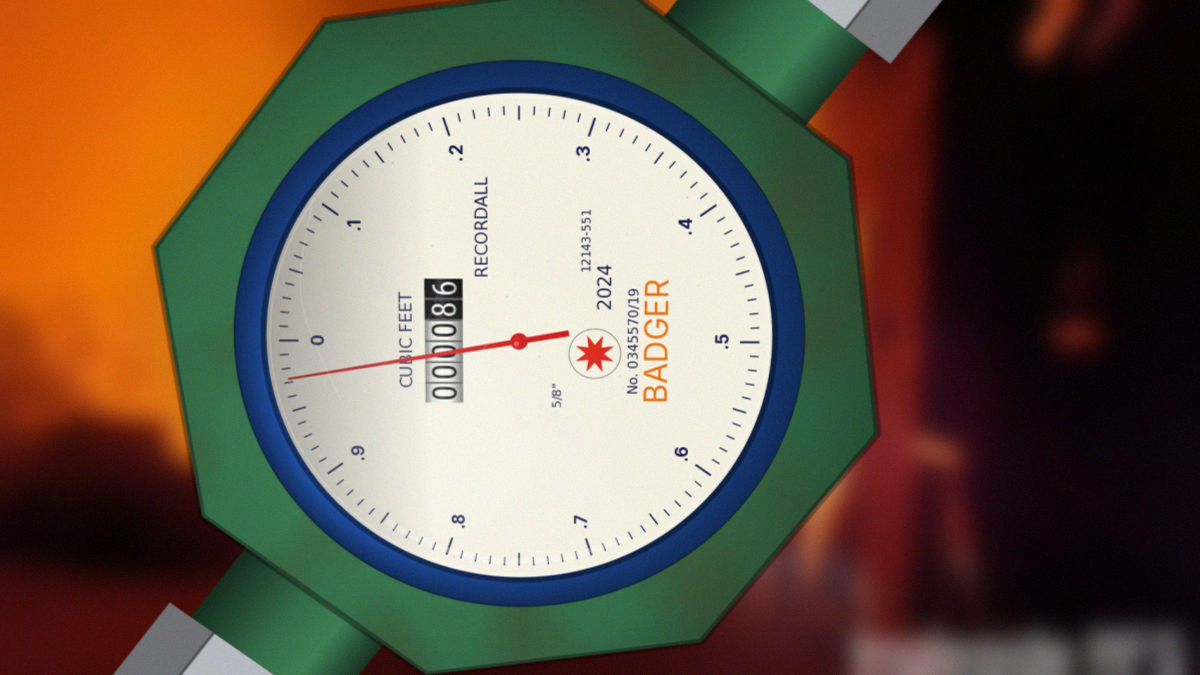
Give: 85.97 ft³
